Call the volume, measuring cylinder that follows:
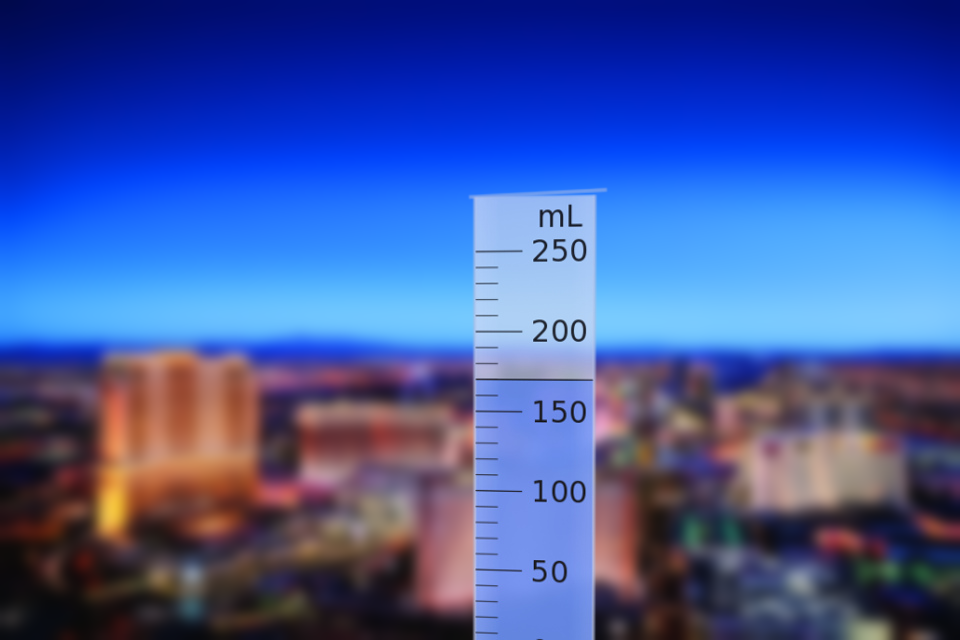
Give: 170 mL
